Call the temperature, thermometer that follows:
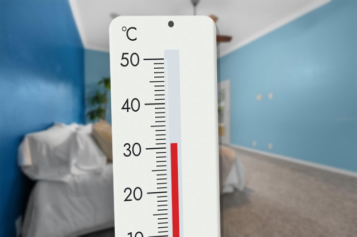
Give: 31 °C
